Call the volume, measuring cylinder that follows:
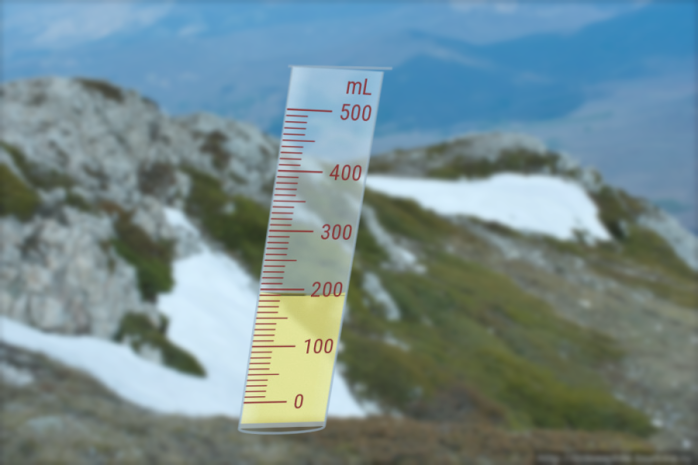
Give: 190 mL
